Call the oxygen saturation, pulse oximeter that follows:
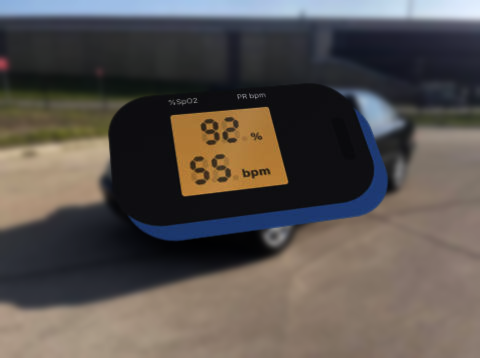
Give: 92 %
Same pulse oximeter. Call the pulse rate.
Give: 55 bpm
